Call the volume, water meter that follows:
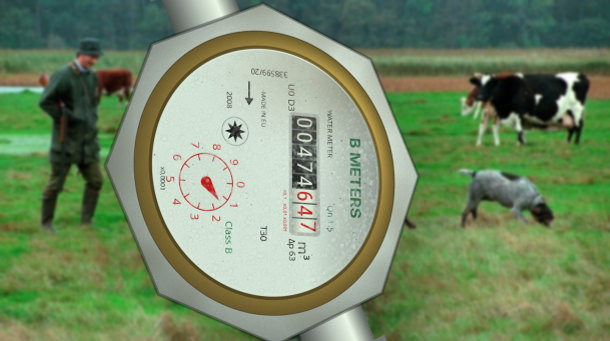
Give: 474.6471 m³
